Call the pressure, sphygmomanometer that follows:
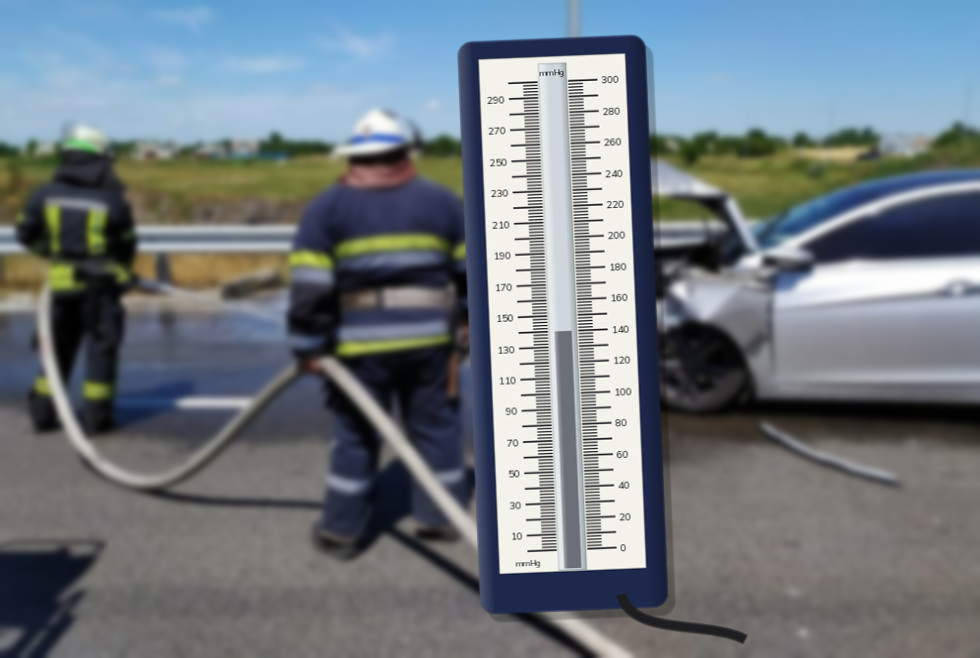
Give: 140 mmHg
